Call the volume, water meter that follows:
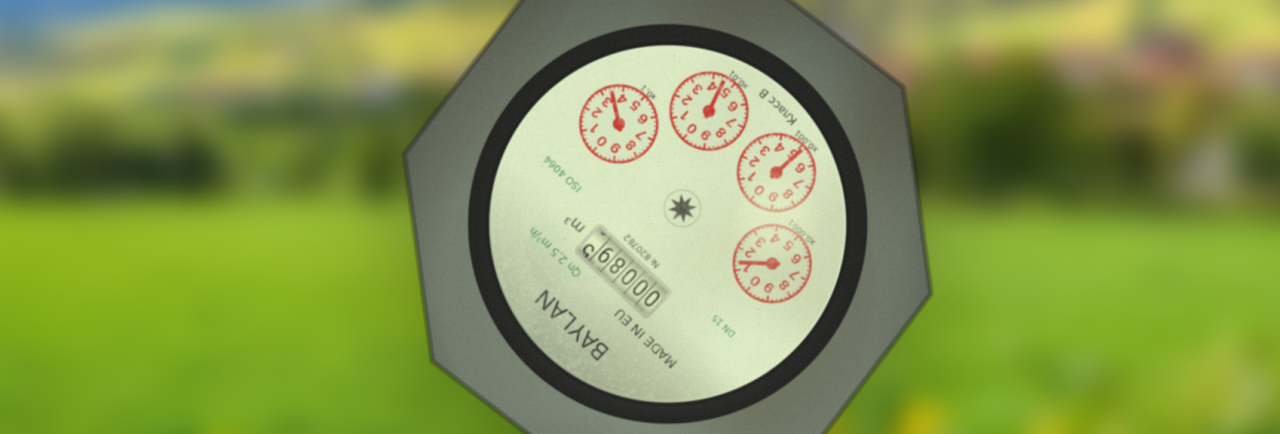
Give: 895.3451 m³
